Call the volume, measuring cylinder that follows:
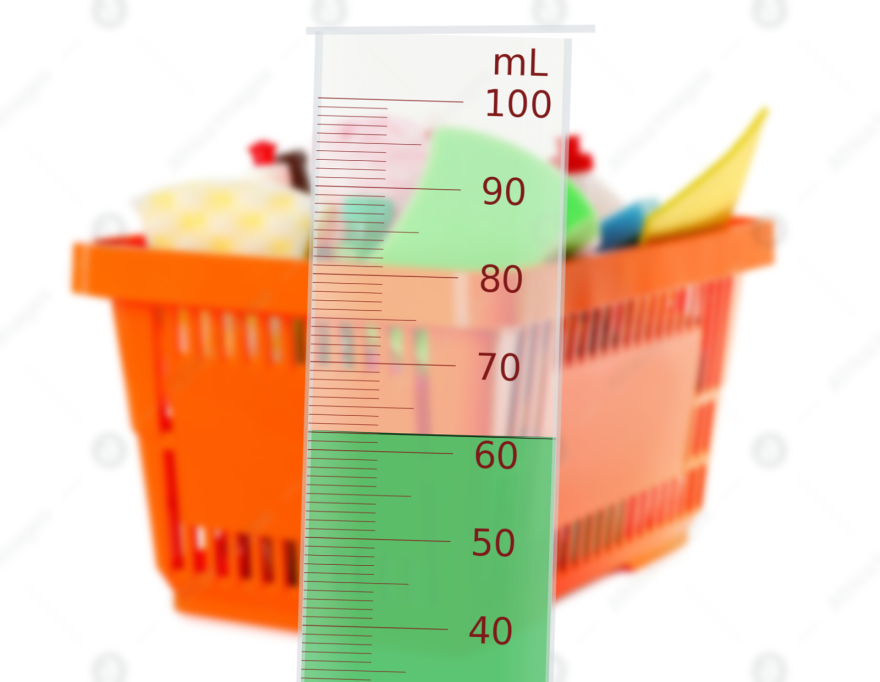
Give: 62 mL
